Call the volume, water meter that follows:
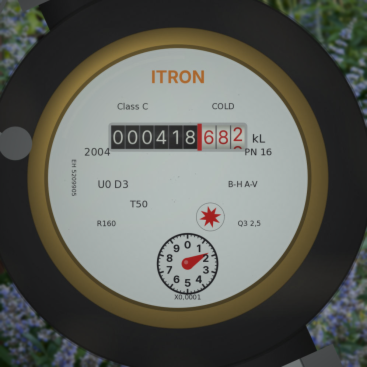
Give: 418.6821 kL
